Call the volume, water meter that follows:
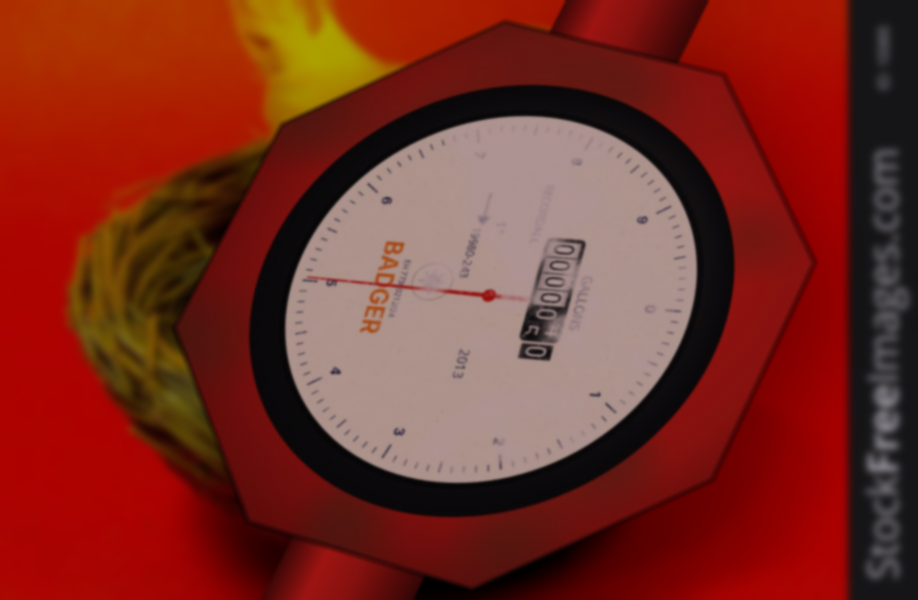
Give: 45.0 gal
